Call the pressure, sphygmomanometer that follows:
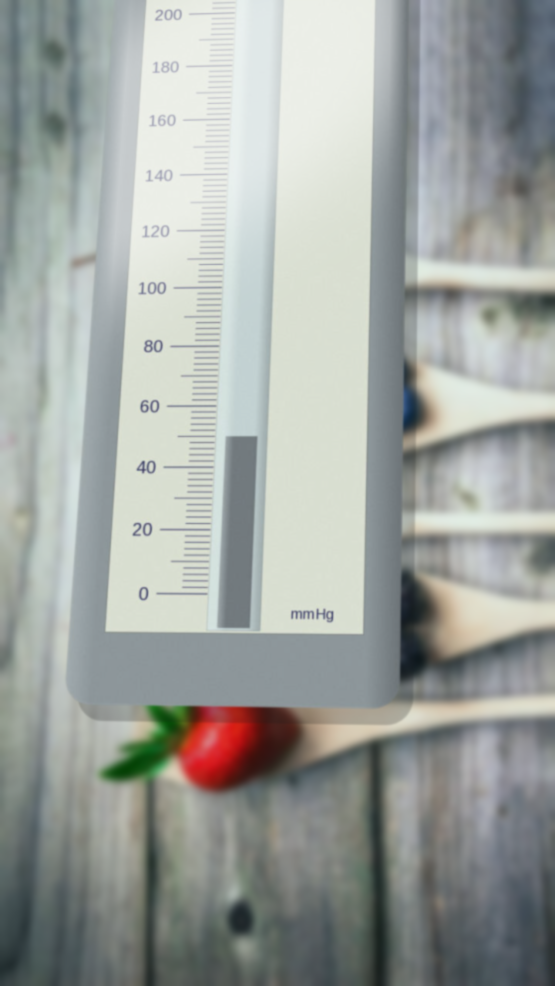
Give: 50 mmHg
